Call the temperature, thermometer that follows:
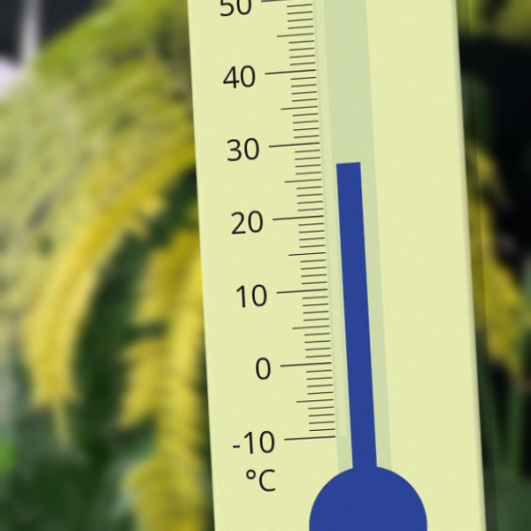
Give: 27 °C
